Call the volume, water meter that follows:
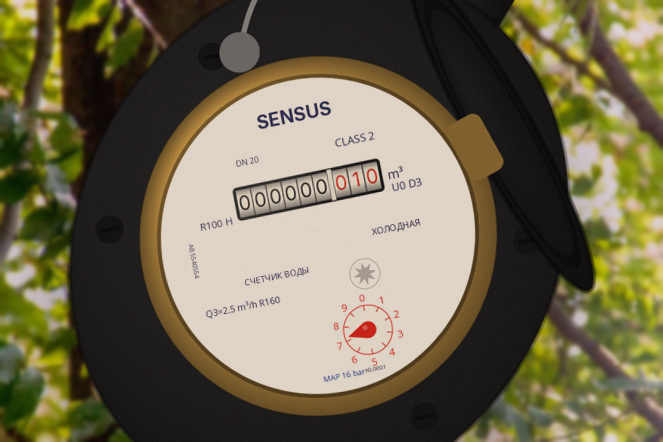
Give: 0.0107 m³
